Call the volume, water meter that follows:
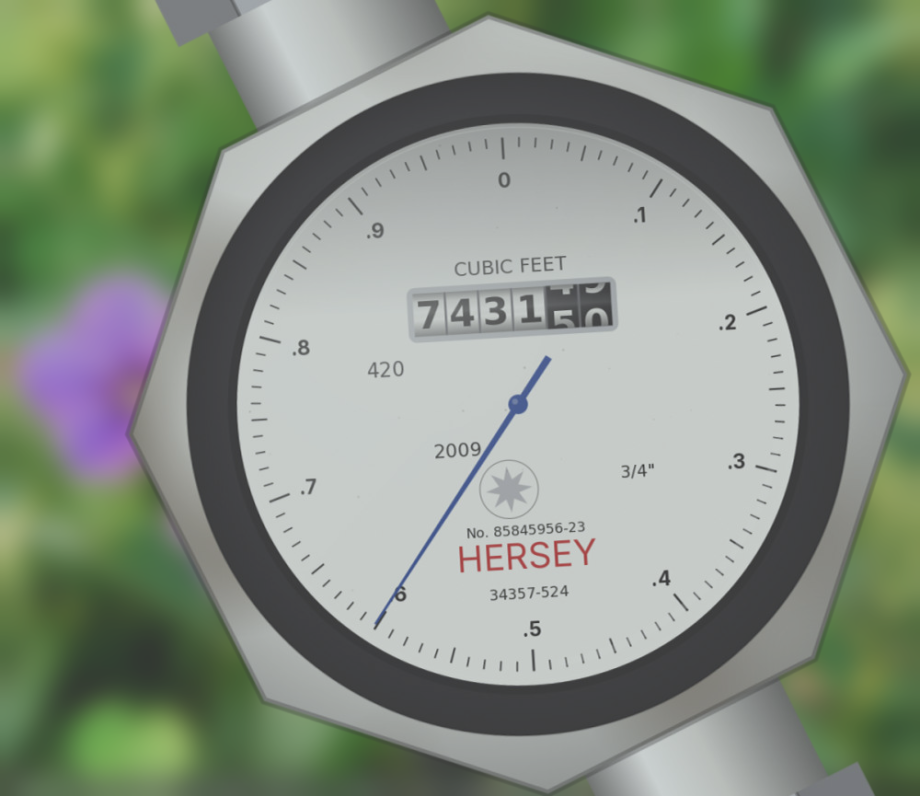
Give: 743149.60 ft³
